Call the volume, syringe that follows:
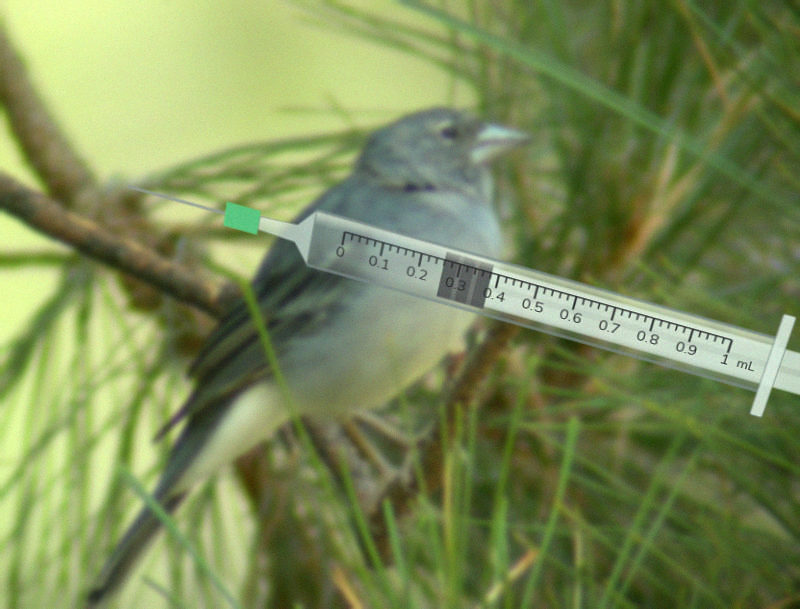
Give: 0.26 mL
